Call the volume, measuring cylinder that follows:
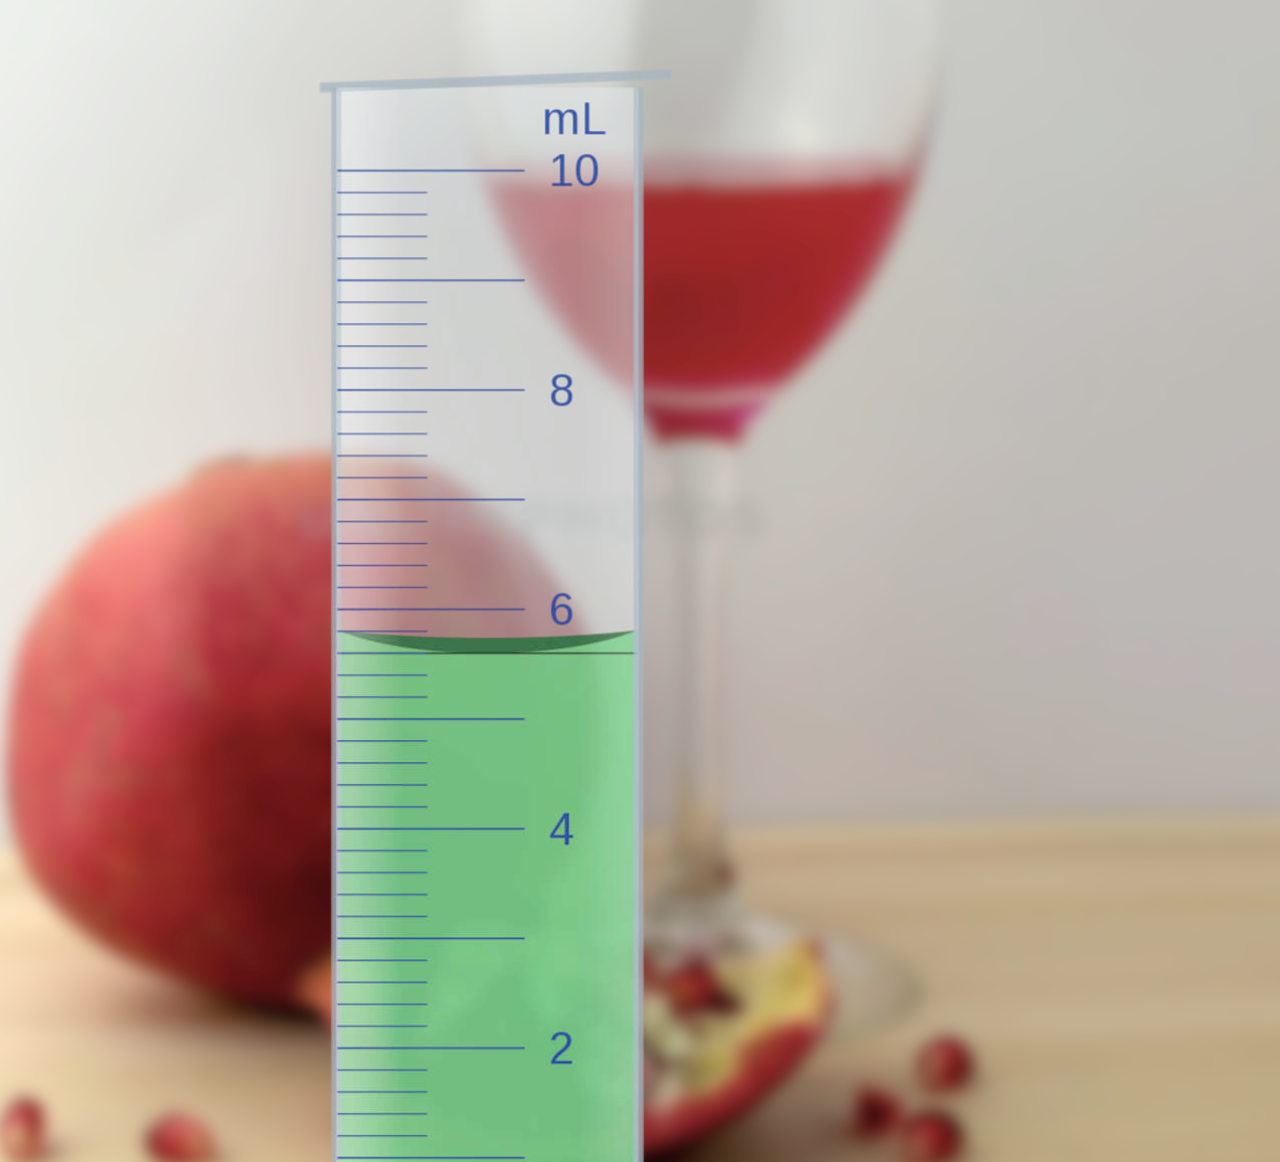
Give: 5.6 mL
